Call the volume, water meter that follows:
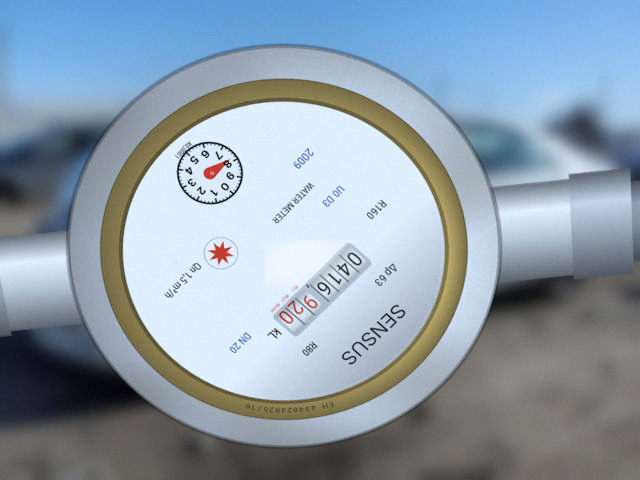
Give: 416.9197 kL
